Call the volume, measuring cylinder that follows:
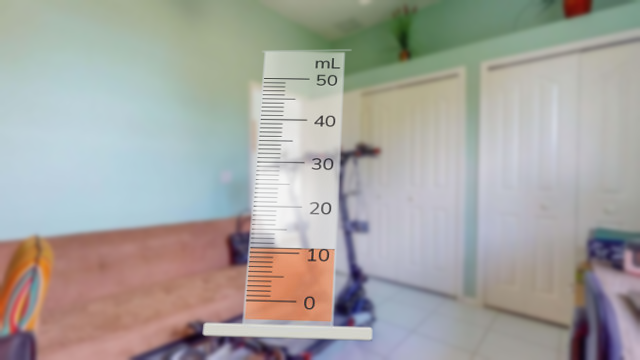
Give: 11 mL
